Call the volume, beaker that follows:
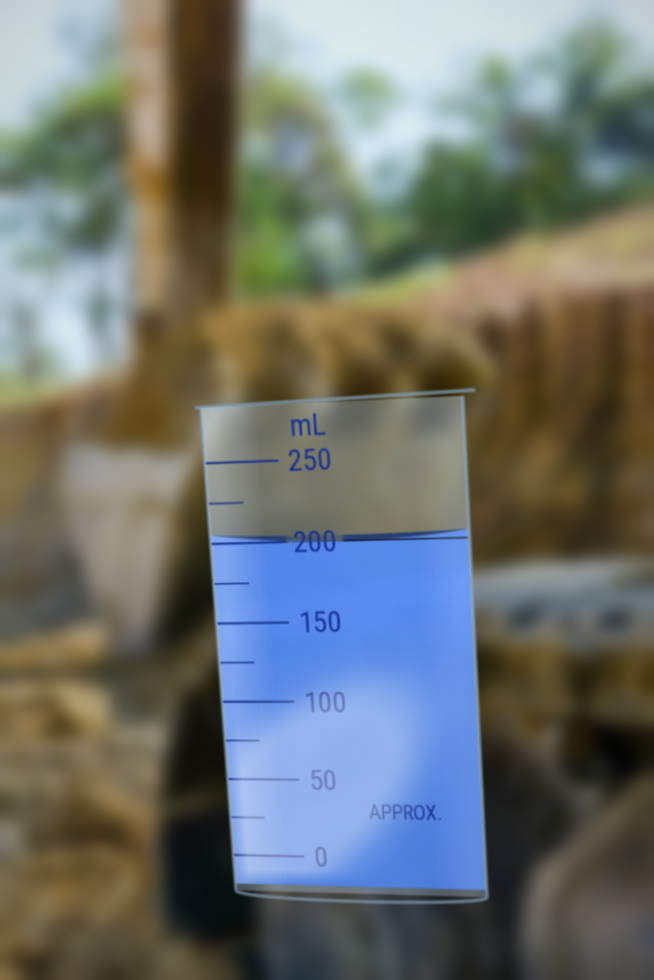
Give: 200 mL
